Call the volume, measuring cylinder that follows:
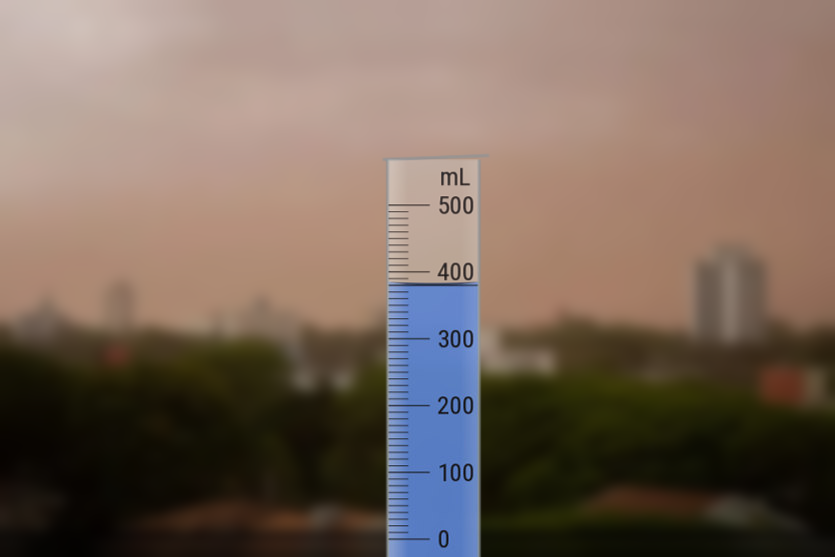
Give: 380 mL
